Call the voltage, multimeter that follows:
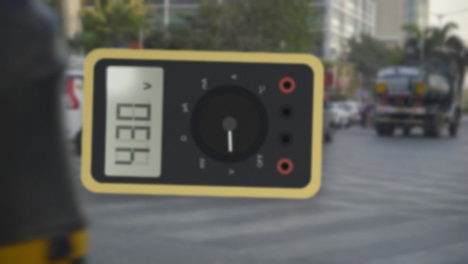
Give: 430 V
